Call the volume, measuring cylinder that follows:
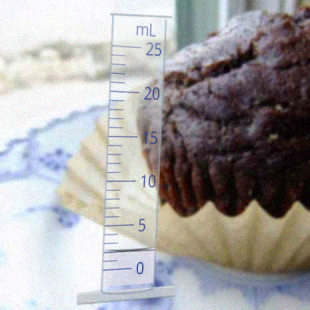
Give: 2 mL
